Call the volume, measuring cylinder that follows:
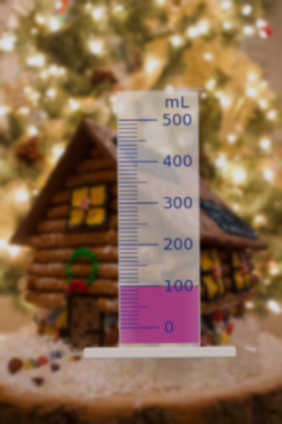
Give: 100 mL
